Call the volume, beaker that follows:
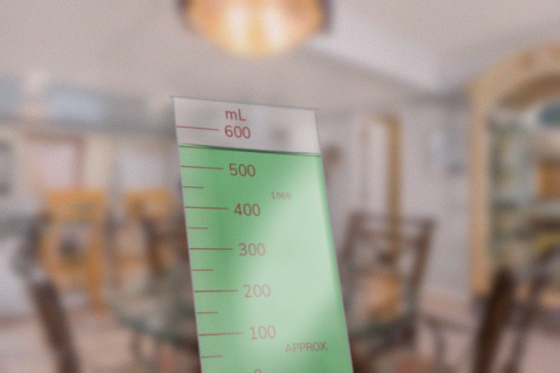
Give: 550 mL
